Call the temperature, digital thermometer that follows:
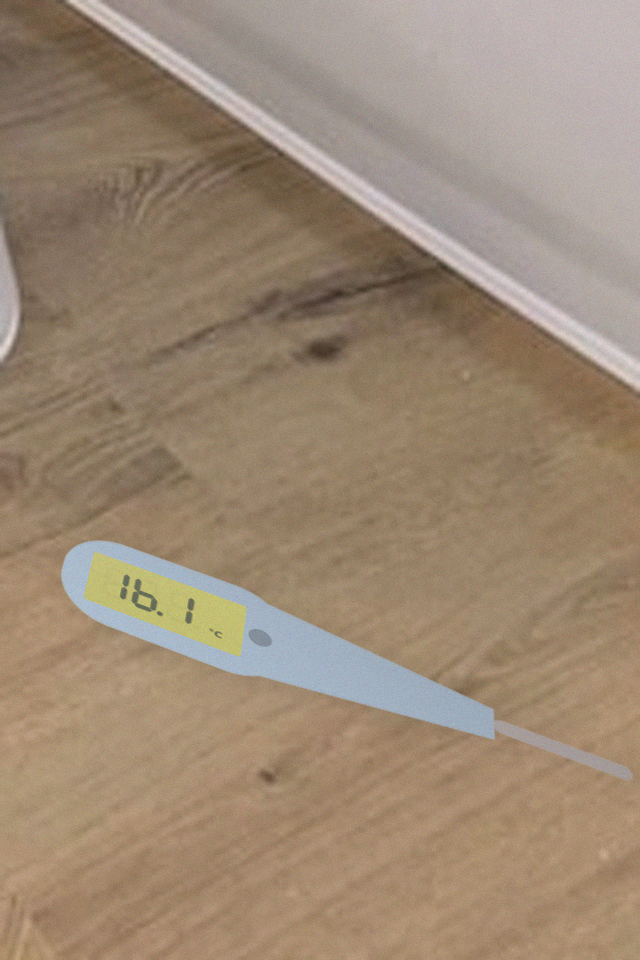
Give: 16.1 °C
